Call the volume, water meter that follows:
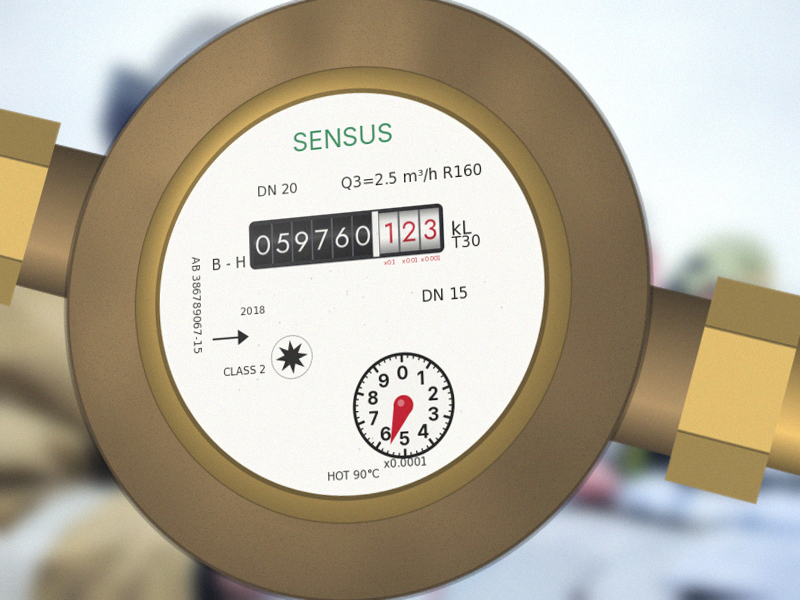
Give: 59760.1235 kL
